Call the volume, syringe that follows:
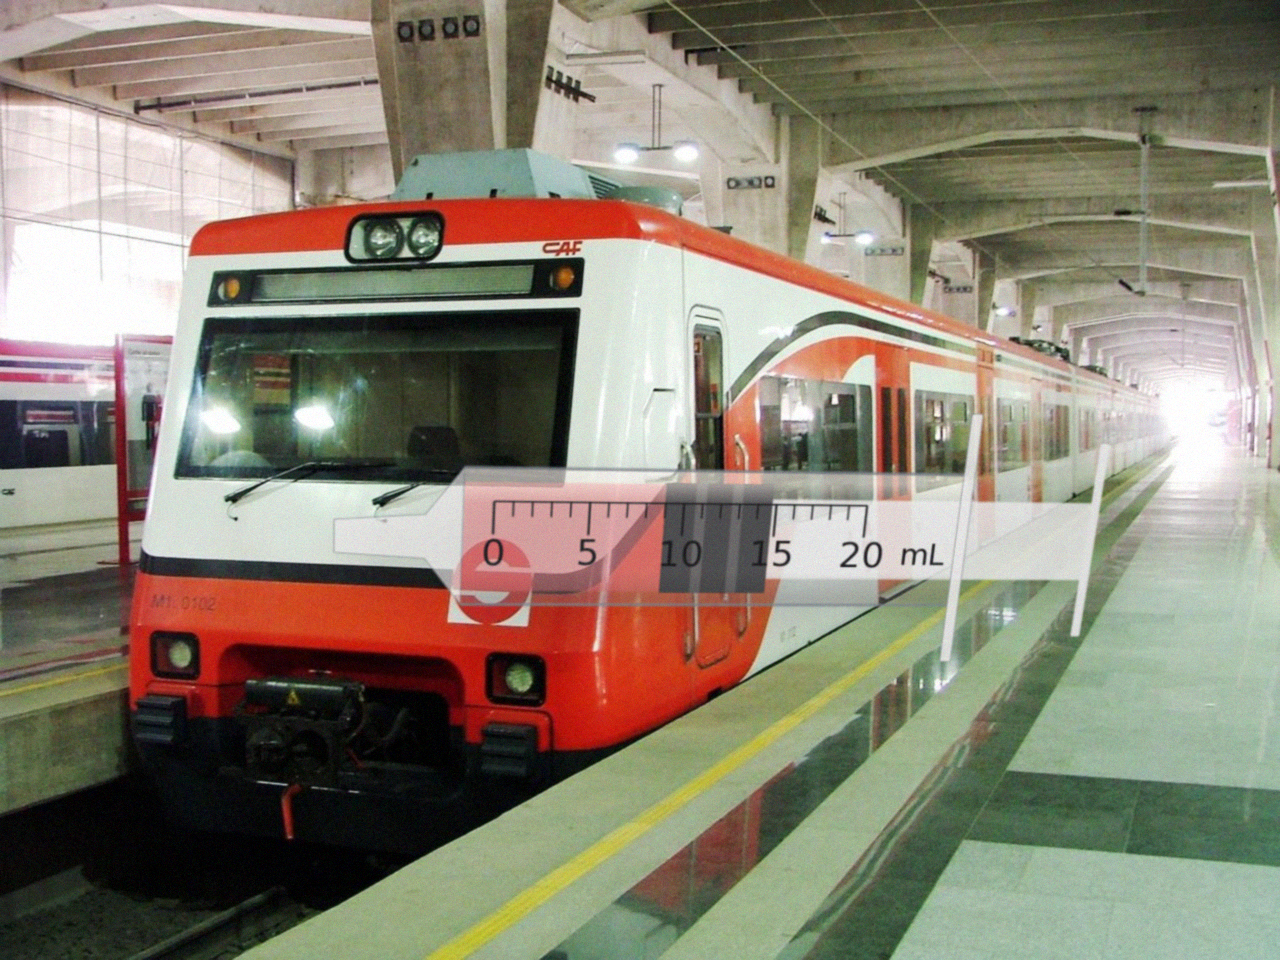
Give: 9 mL
